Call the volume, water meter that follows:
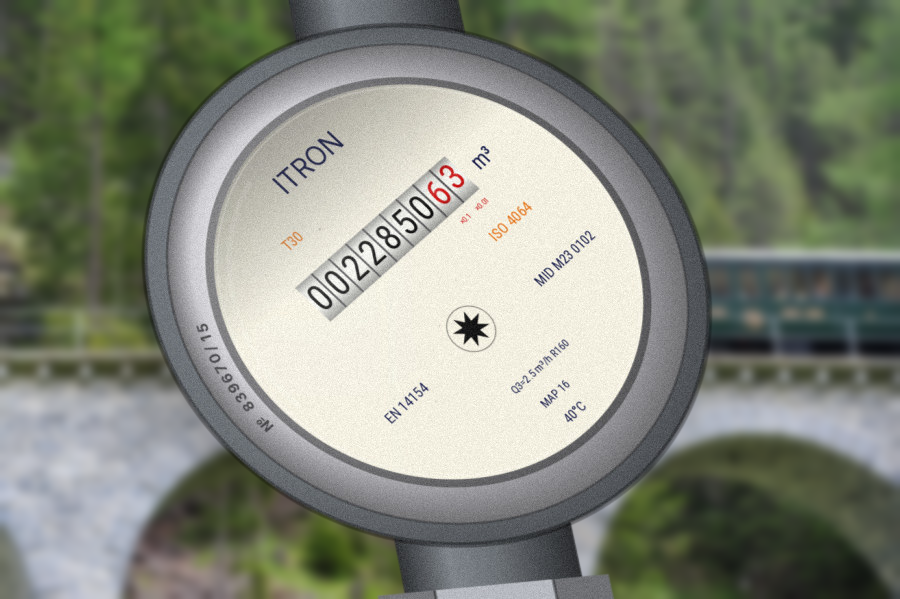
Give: 22850.63 m³
